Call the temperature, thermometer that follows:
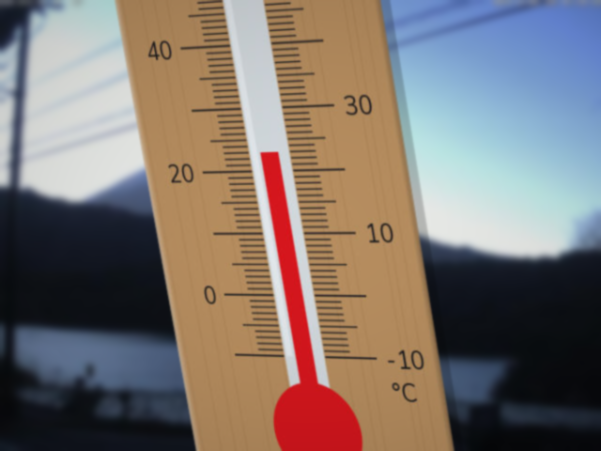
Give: 23 °C
